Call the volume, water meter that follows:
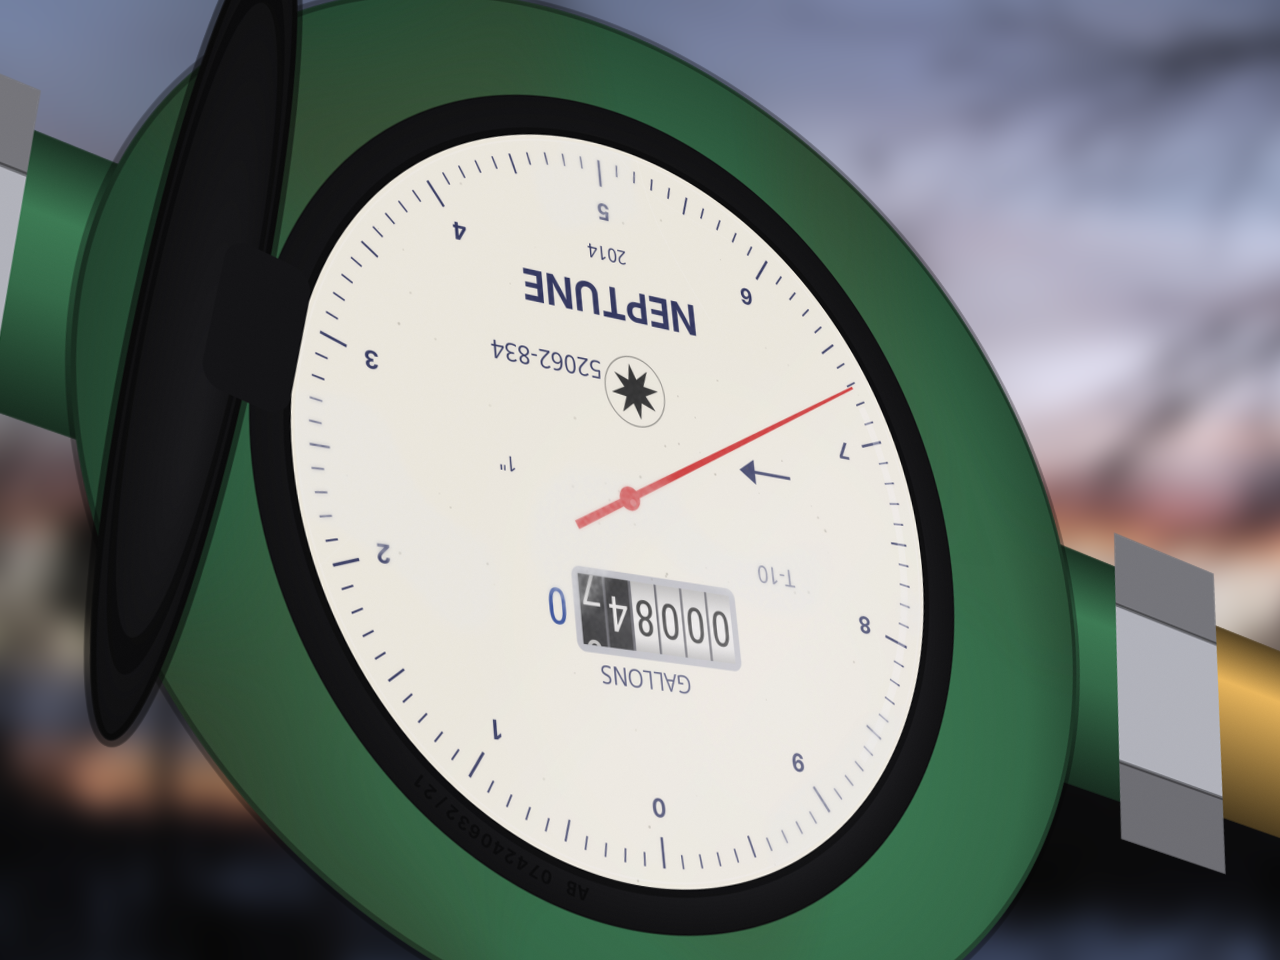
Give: 8466.7 gal
